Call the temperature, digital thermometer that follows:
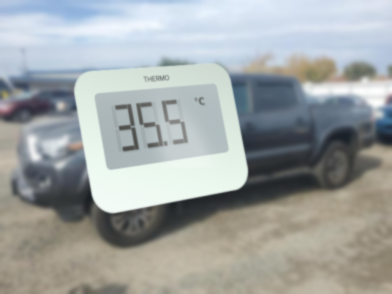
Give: 35.5 °C
